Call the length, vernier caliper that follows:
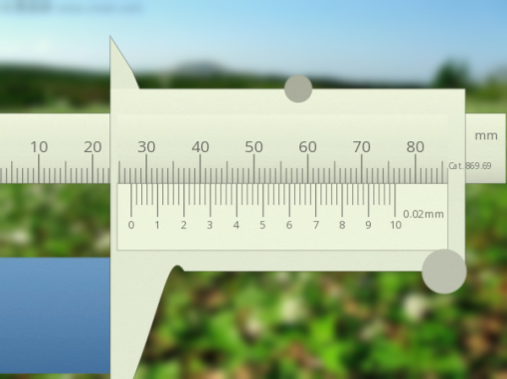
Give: 27.2 mm
